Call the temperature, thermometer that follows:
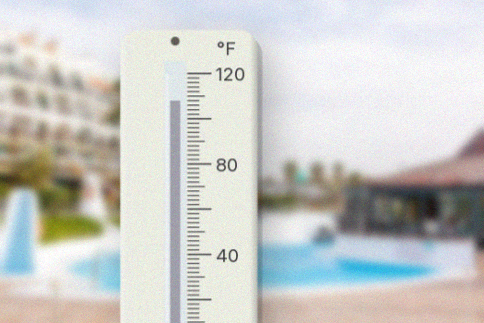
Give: 108 °F
